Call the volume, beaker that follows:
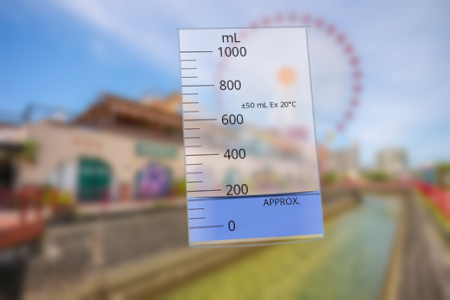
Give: 150 mL
